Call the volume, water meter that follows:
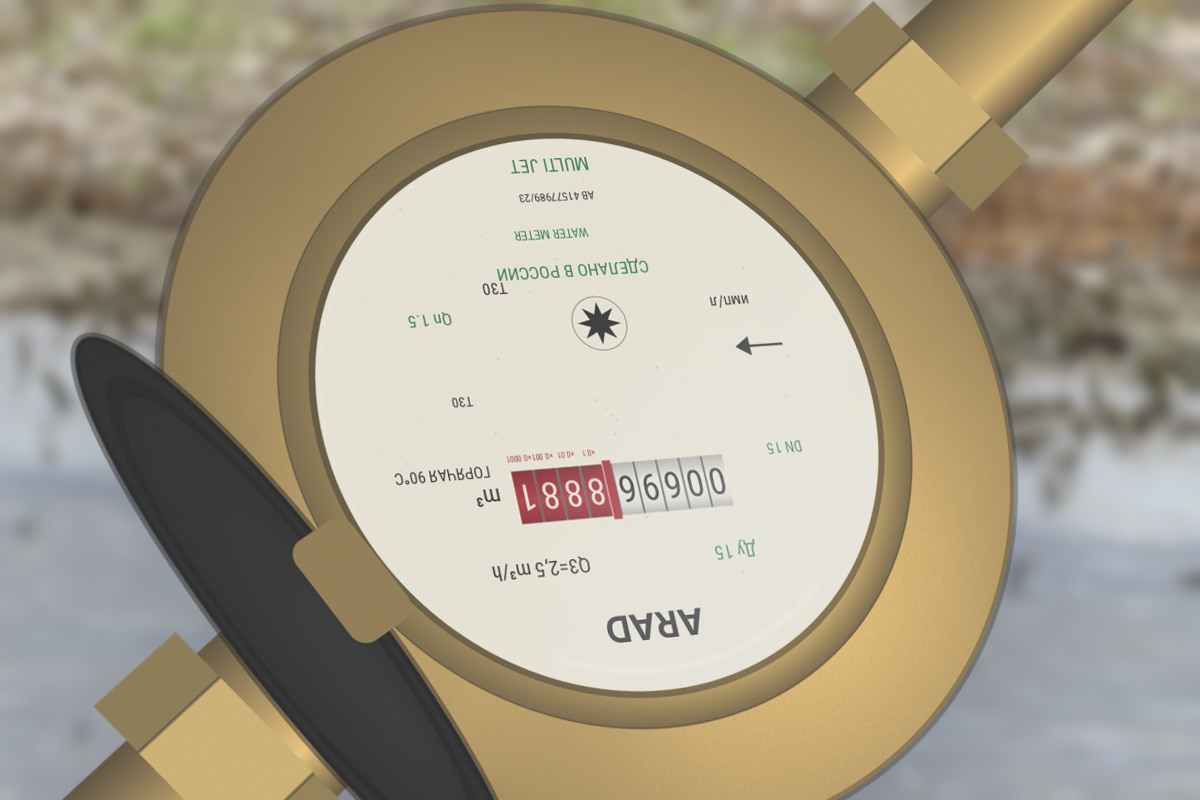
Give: 696.8881 m³
